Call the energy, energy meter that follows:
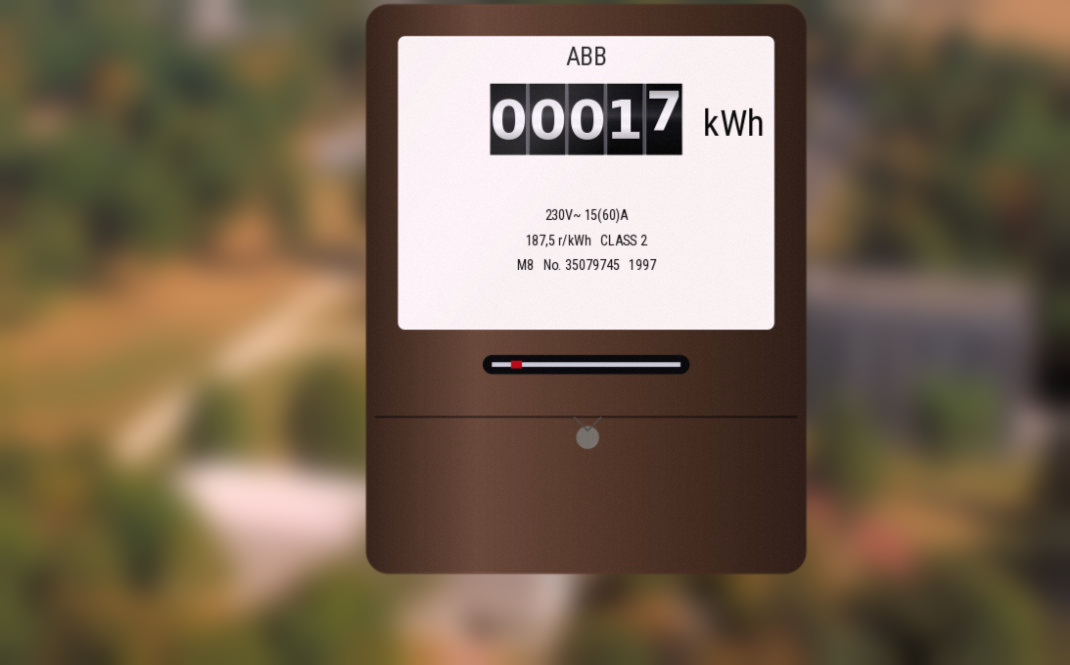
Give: 17 kWh
